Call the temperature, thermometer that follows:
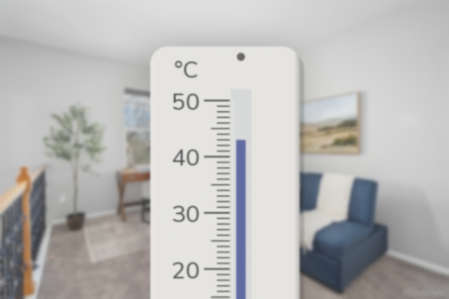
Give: 43 °C
